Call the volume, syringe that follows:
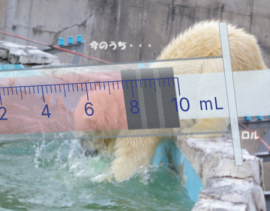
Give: 7.6 mL
